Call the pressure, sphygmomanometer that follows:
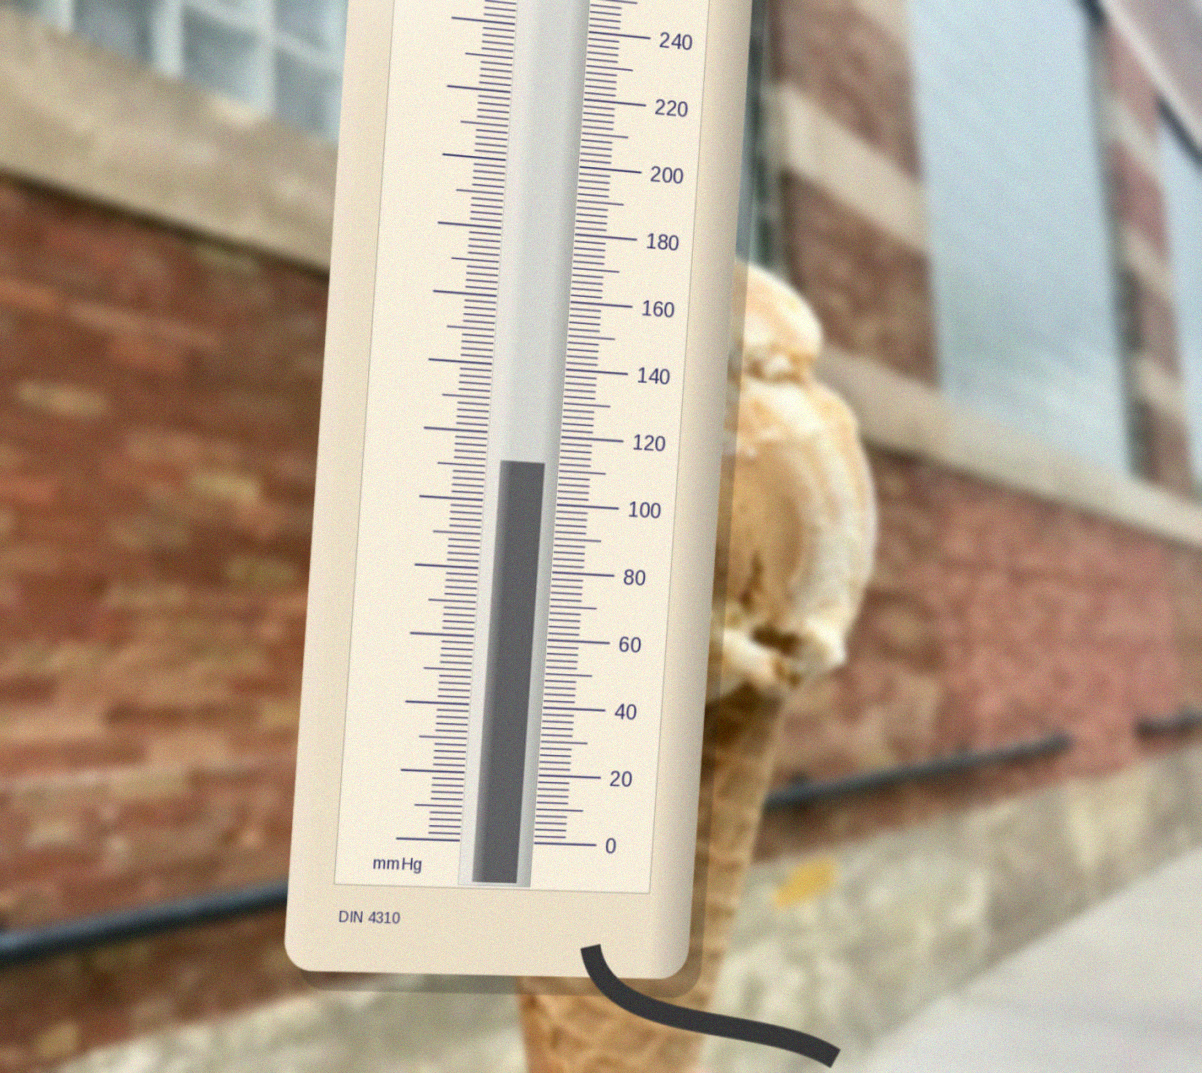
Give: 112 mmHg
